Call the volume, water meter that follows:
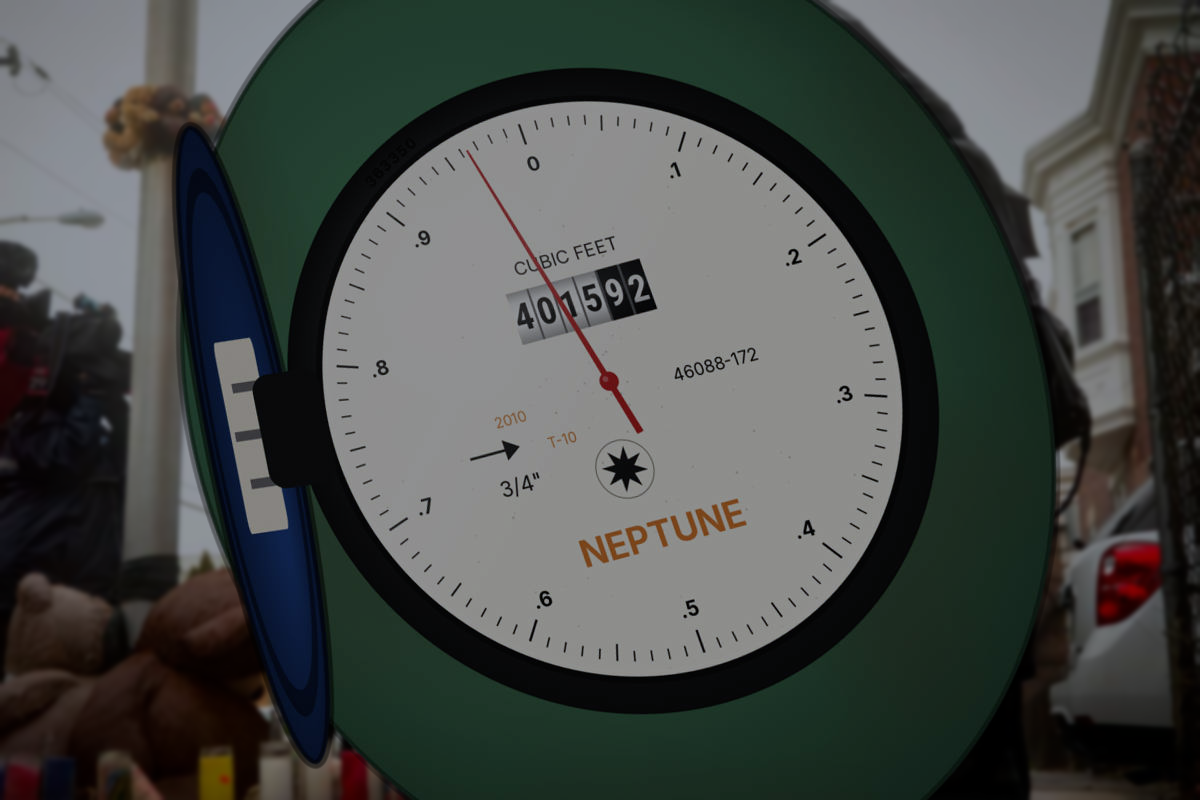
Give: 401591.96 ft³
